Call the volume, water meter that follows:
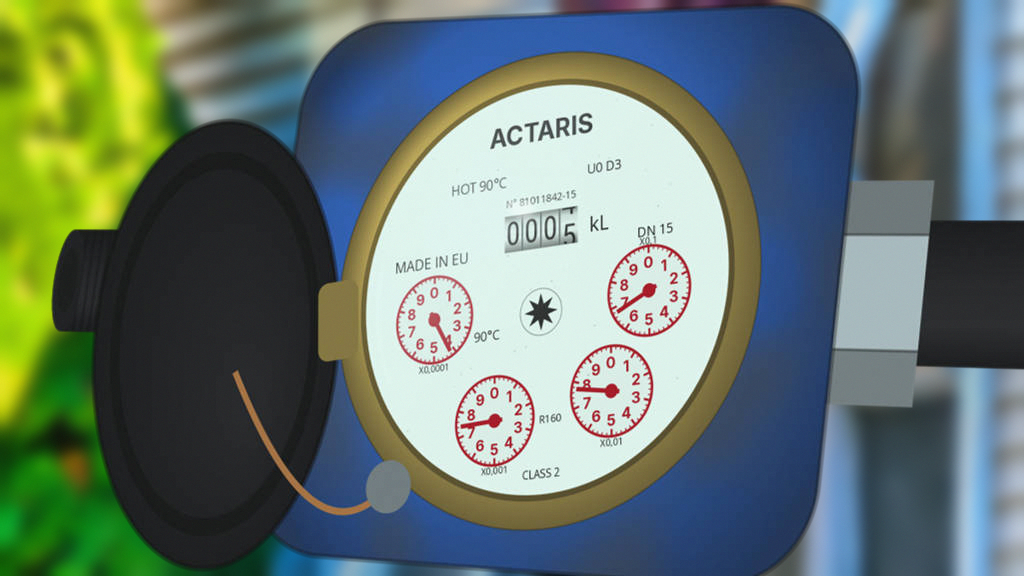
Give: 4.6774 kL
